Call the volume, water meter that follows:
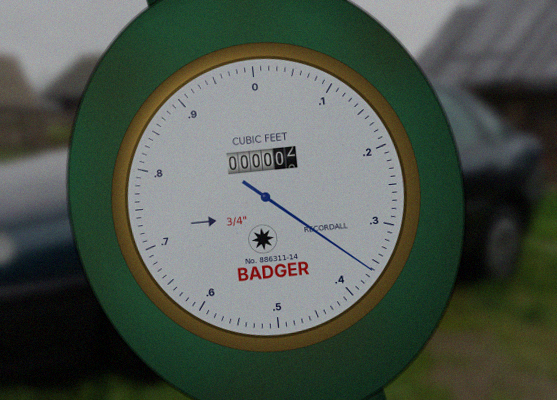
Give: 2.36 ft³
